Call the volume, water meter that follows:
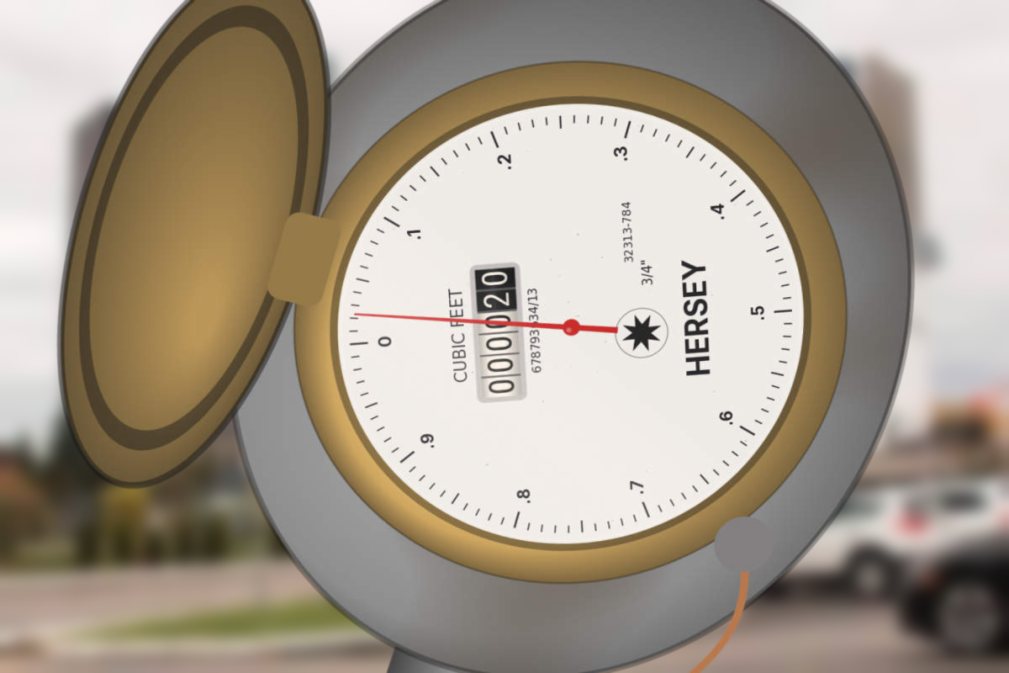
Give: 20.02 ft³
